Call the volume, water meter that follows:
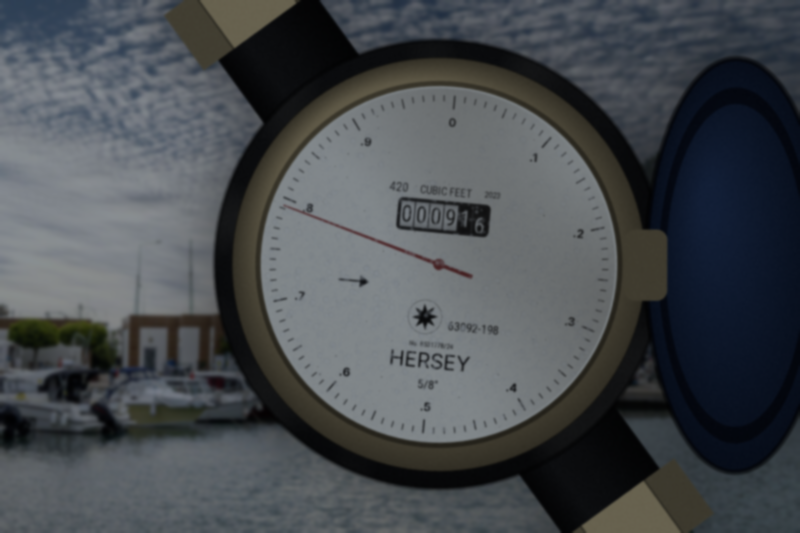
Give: 915.79 ft³
